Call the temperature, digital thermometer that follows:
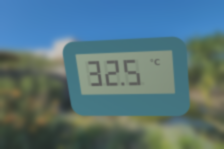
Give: 32.5 °C
